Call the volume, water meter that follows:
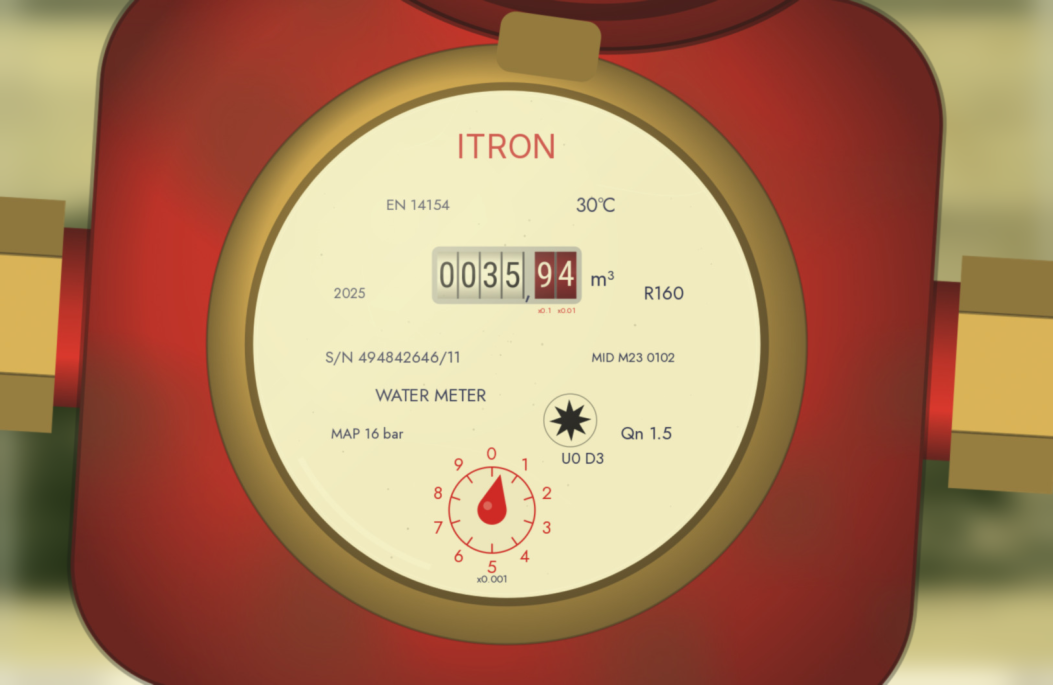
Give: 35.940 m³
